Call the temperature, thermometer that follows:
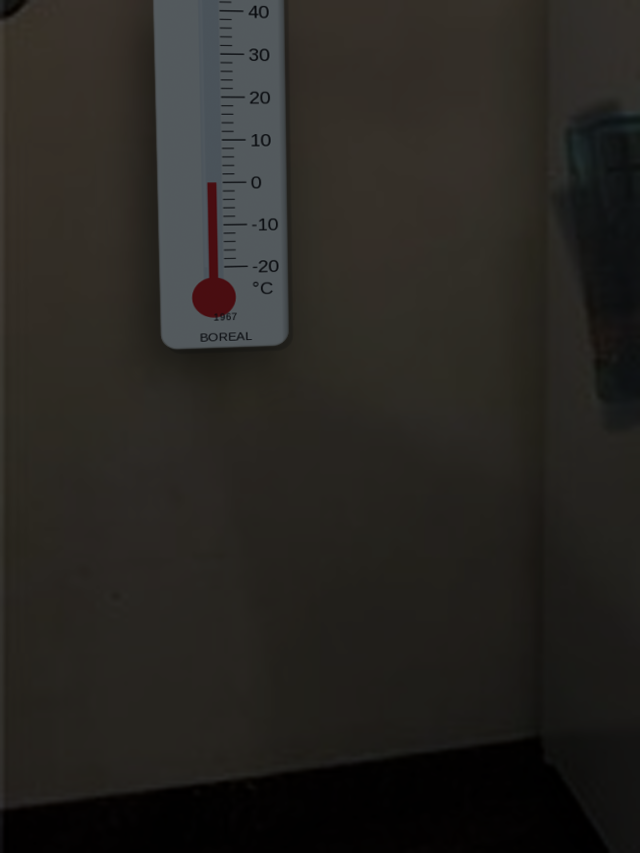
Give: 0 °C
